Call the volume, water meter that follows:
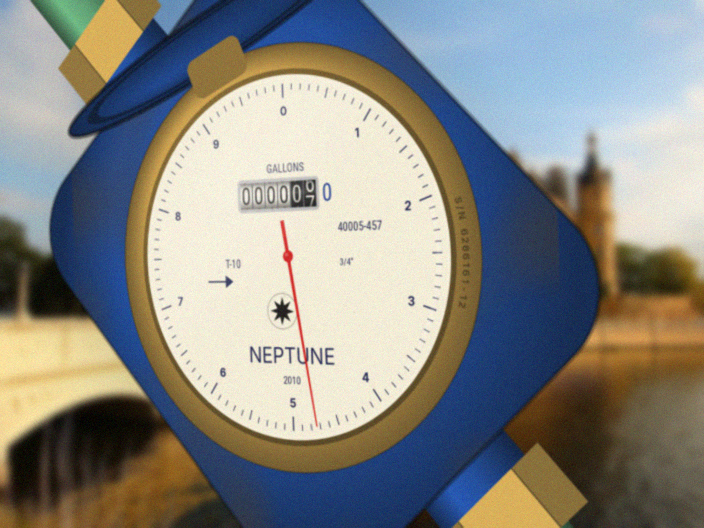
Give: 64.7 gal
